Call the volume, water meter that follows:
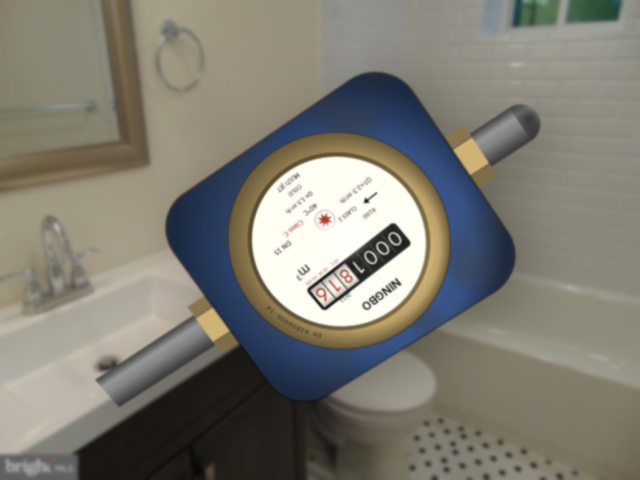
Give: 1.816 m³
